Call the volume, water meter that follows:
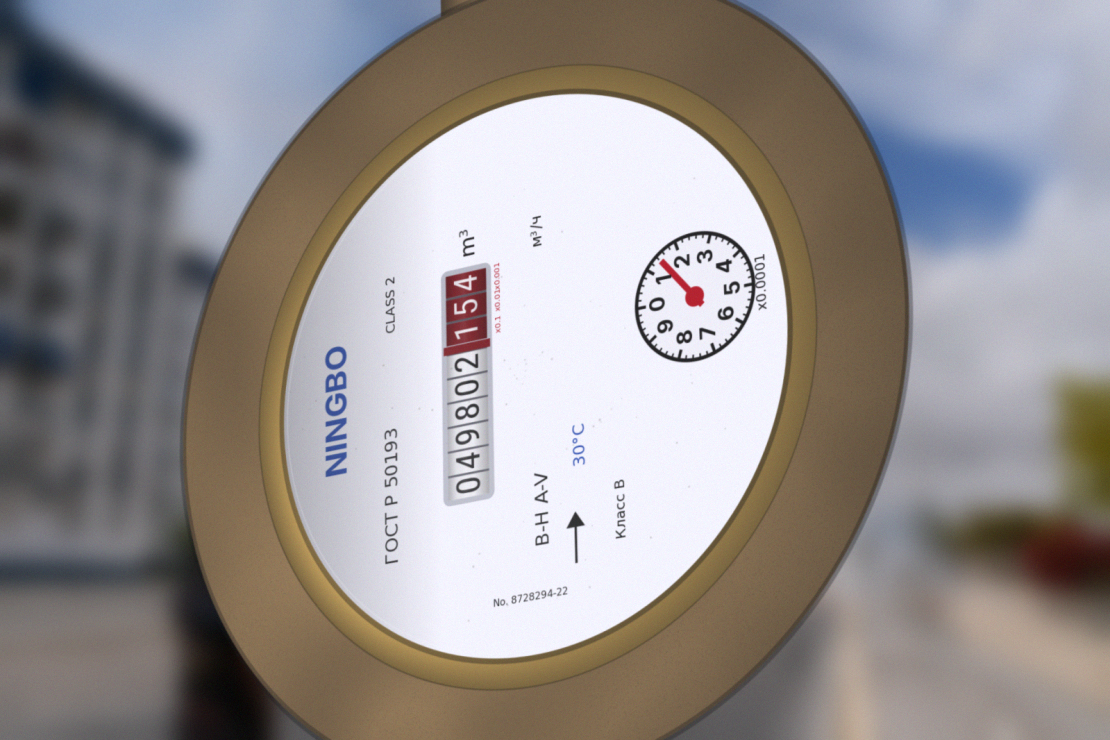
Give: 49802.1541 m³
